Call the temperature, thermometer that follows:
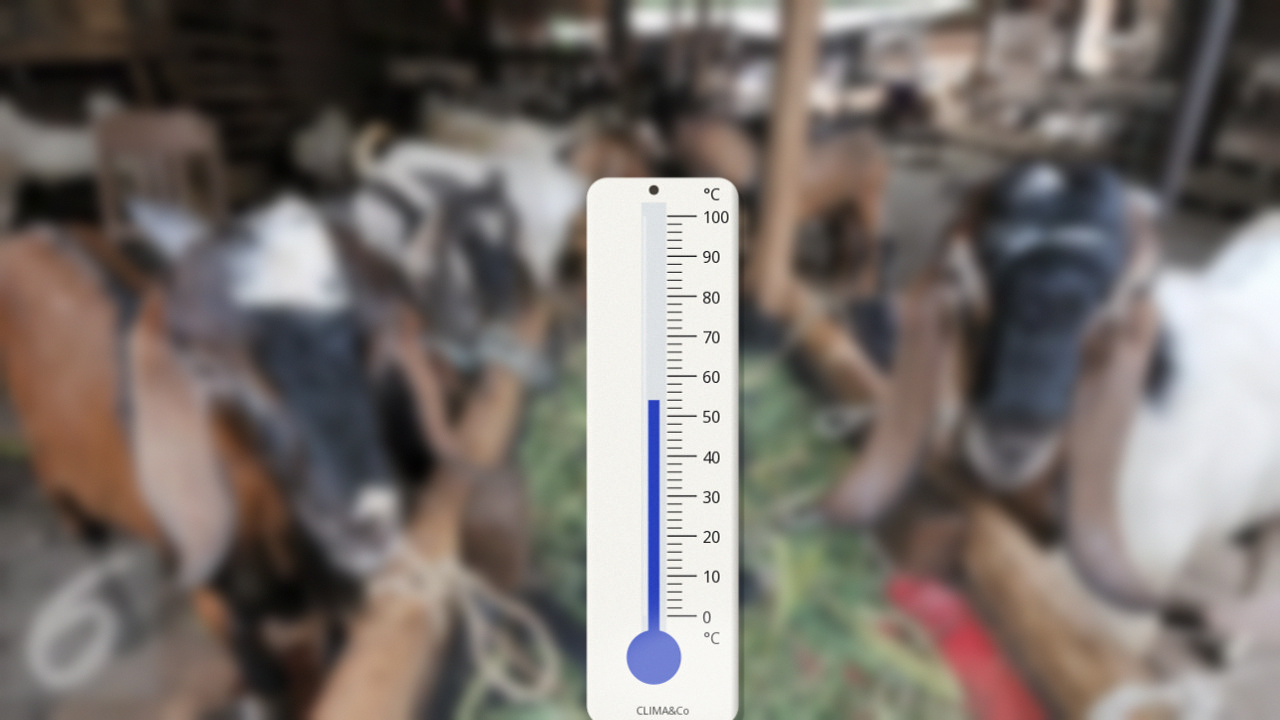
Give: 54 °C
